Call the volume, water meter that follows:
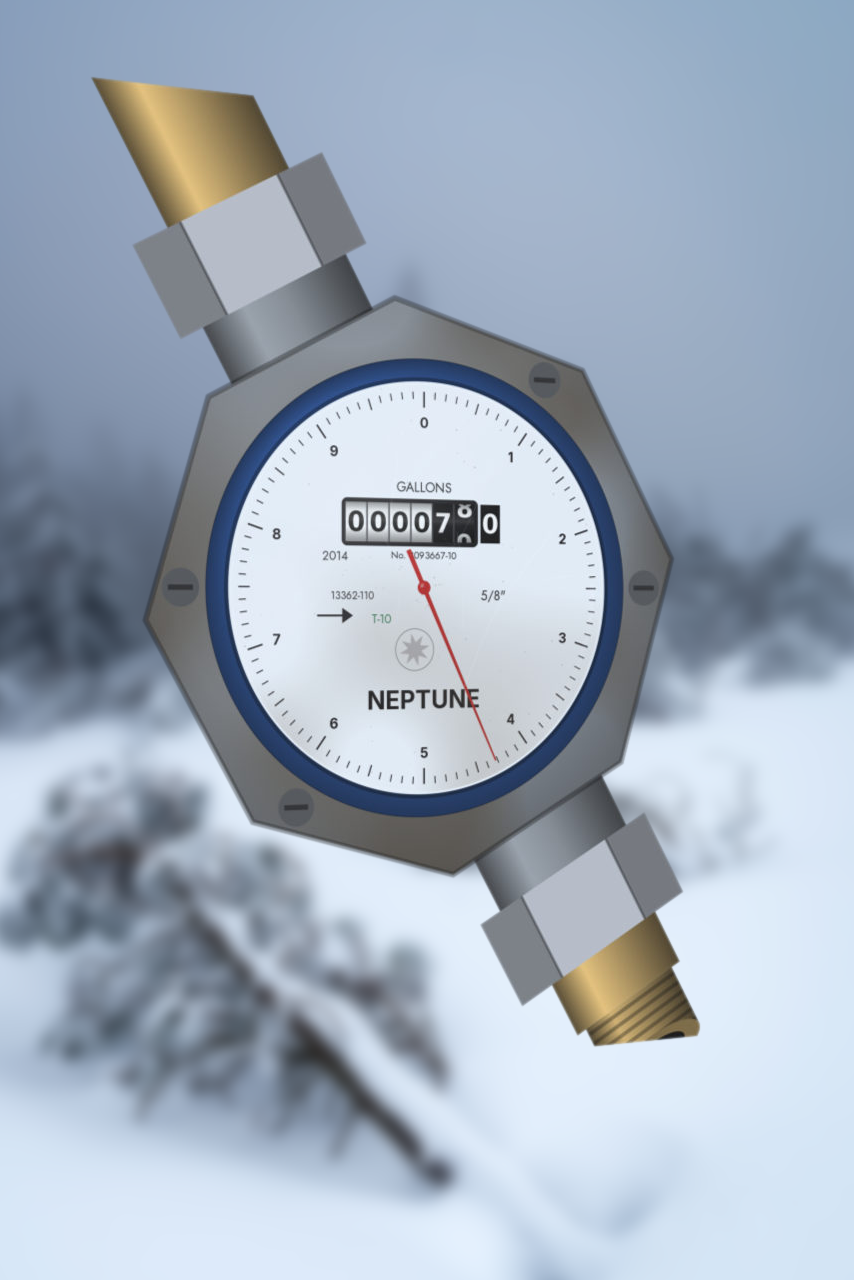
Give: 784.3 gal
